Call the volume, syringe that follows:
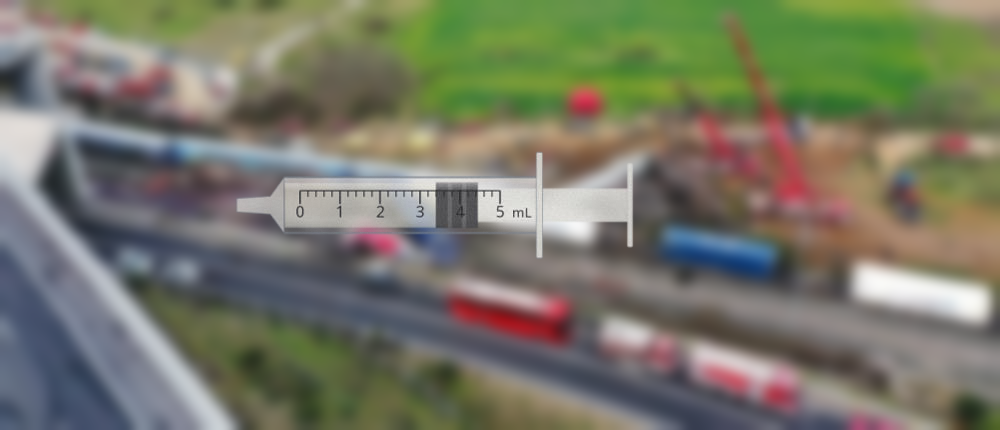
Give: 3.4 mL
